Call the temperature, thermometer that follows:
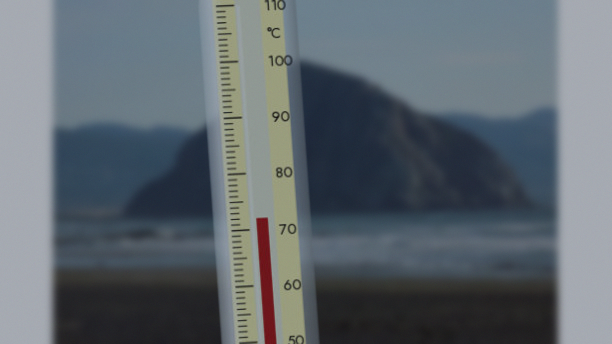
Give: 72 °C
